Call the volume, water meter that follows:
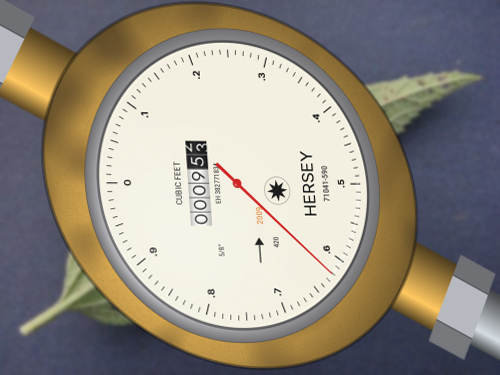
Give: 952.62 ft³
